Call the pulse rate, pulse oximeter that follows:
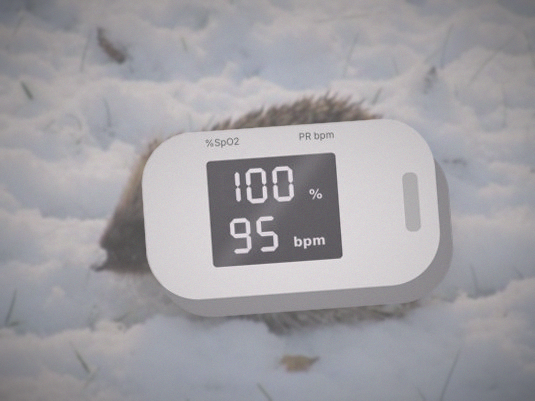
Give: 95 bpm
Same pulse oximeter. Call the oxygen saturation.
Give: 100 %
